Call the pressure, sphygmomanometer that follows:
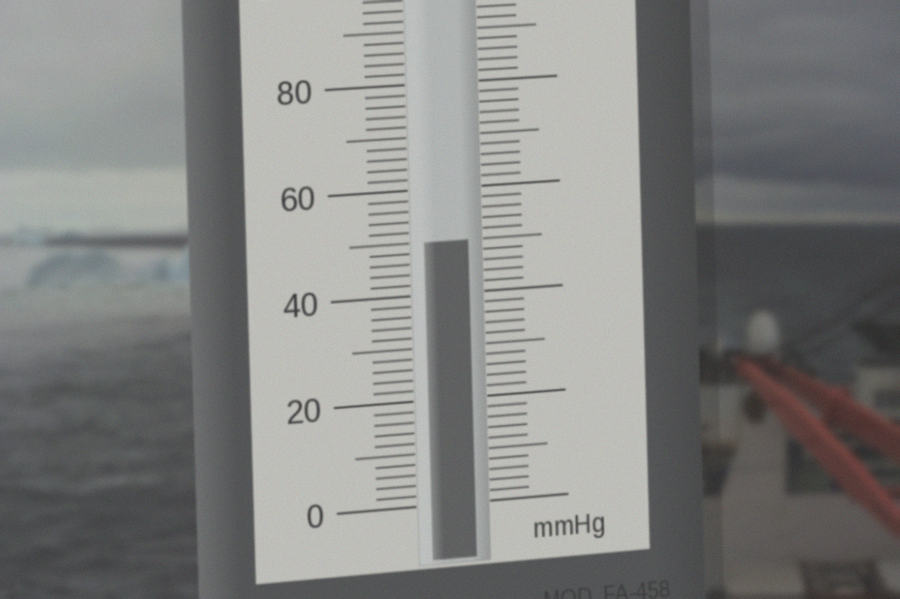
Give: 50 mmHg
